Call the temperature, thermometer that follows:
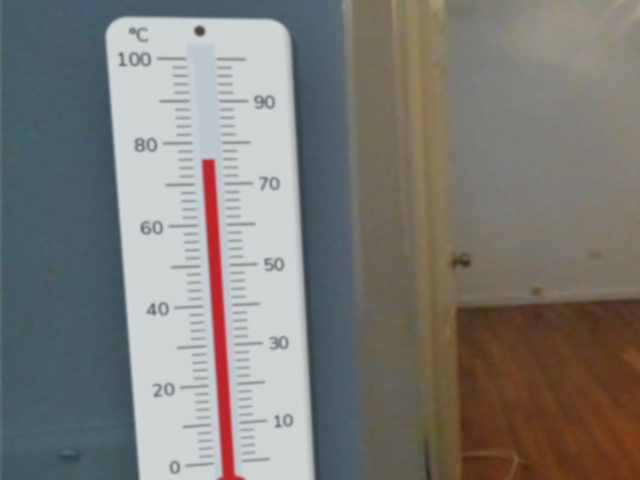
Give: 76 °C
